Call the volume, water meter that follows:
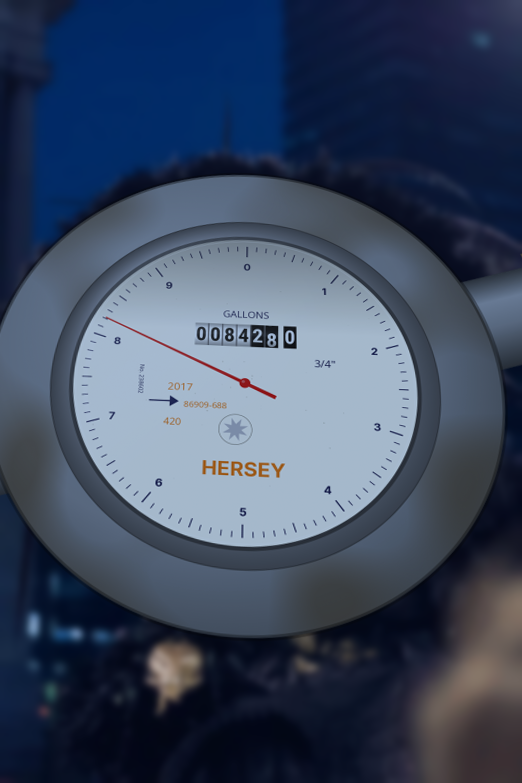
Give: 84278.2 gal
